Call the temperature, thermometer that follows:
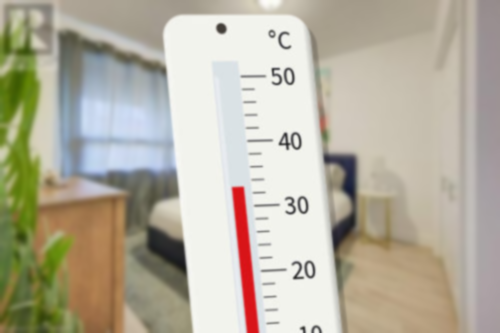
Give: 33 °C
